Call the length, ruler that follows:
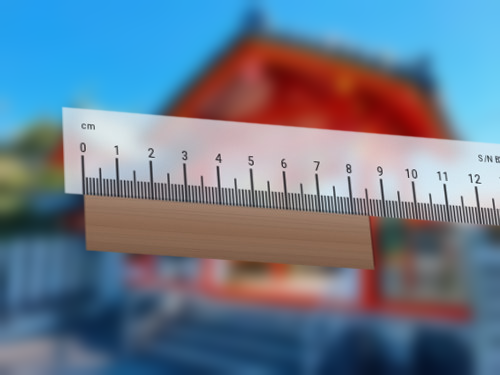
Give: 8.5 cm
